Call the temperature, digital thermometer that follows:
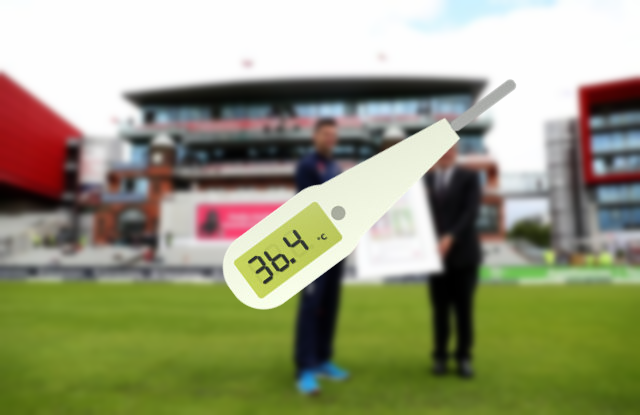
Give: 36.4 °C
